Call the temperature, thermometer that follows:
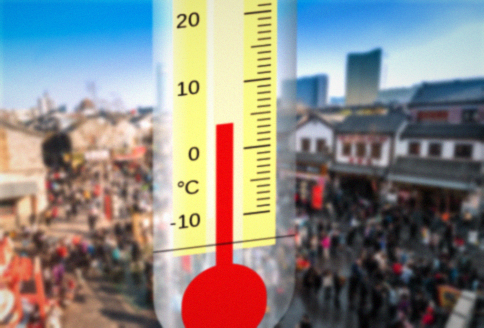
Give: 4 °C
